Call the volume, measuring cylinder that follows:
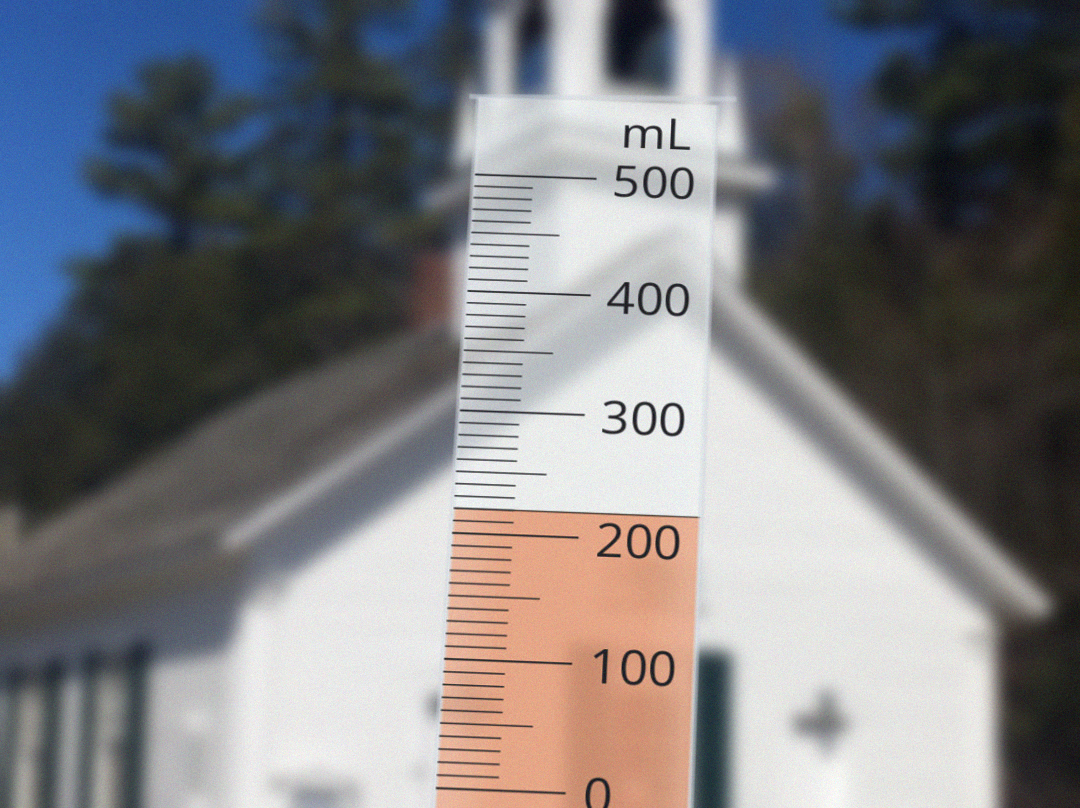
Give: 220 mL
